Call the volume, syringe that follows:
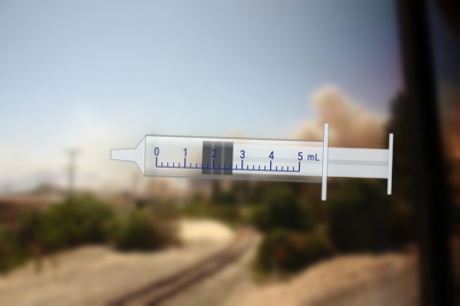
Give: 1.6 mL
